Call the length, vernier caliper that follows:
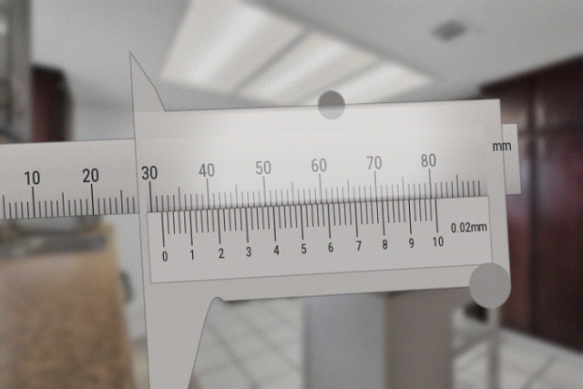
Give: 31.8 mm
